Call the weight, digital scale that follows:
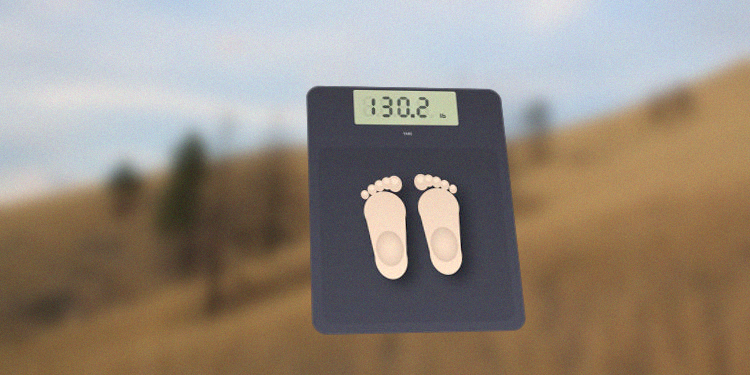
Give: 130.2 lb
